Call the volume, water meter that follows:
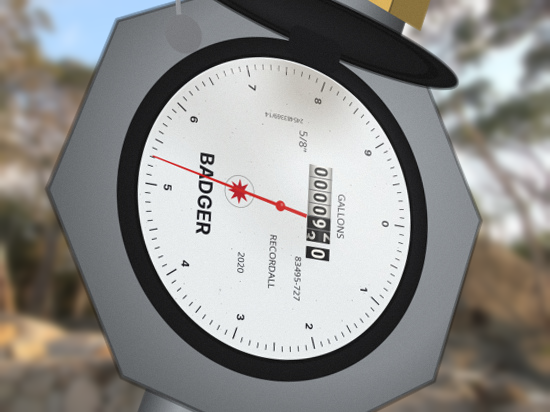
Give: 925.3 gal
